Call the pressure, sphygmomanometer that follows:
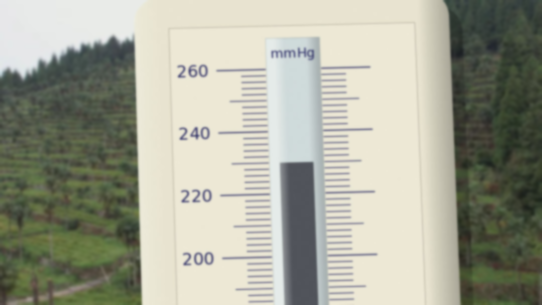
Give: 230 mmHg
